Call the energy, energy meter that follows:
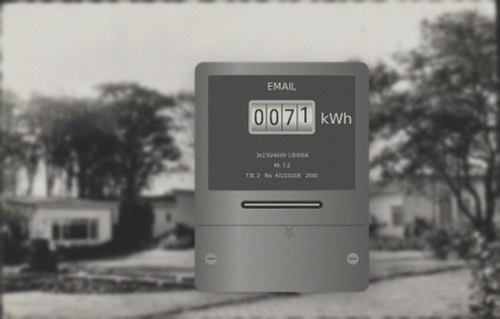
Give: 71 kWh
